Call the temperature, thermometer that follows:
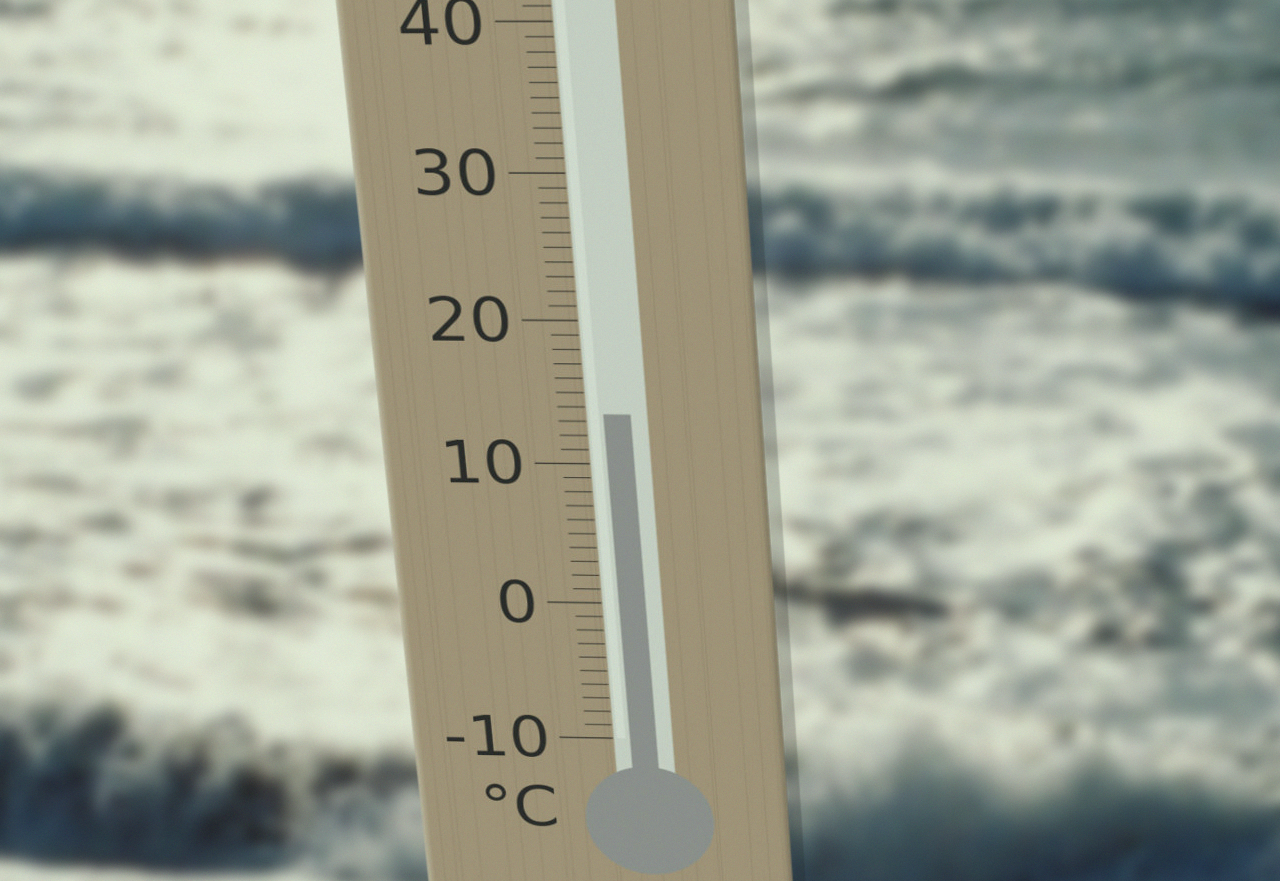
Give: 13.5 °C
